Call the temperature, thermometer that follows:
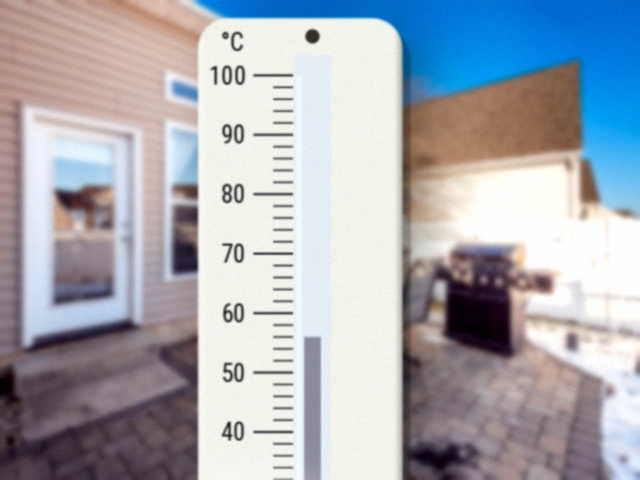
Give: 56 °C
